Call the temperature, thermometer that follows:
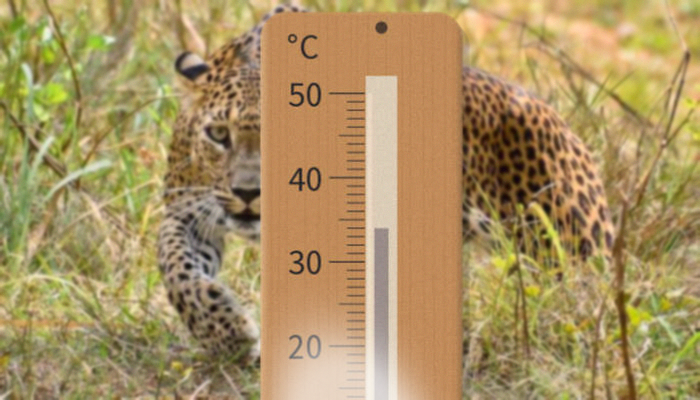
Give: 34 °C
